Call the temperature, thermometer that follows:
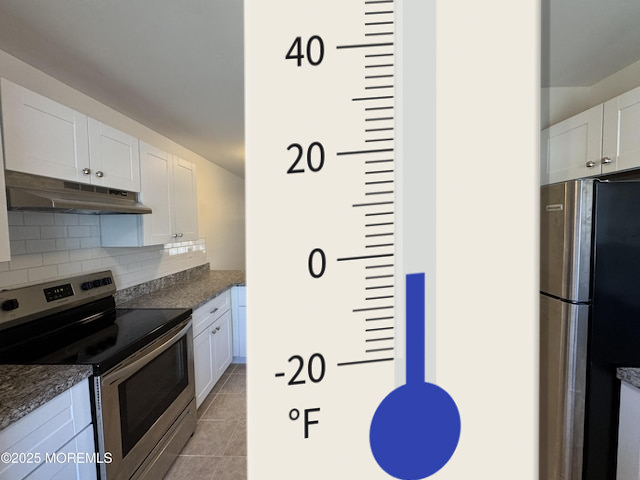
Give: -4 °F
